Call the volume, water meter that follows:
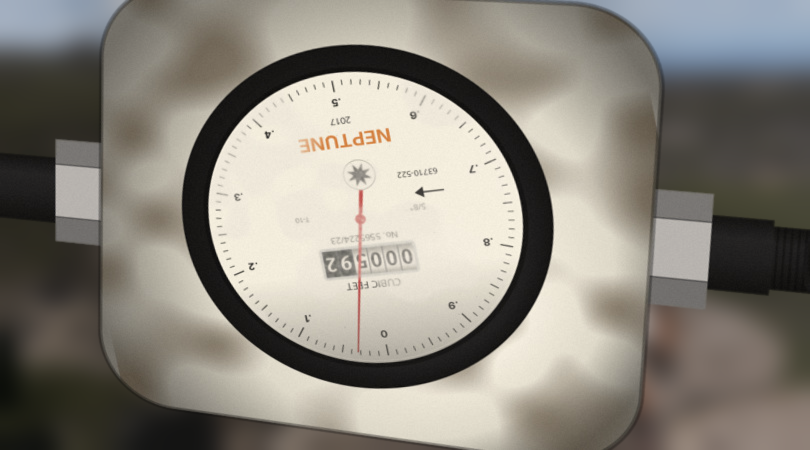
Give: 592.03 ft³
